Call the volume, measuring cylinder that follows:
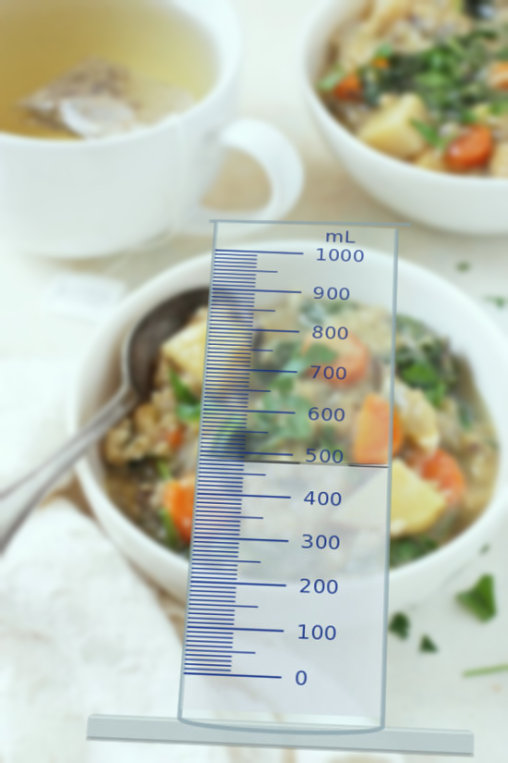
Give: 480 mL
